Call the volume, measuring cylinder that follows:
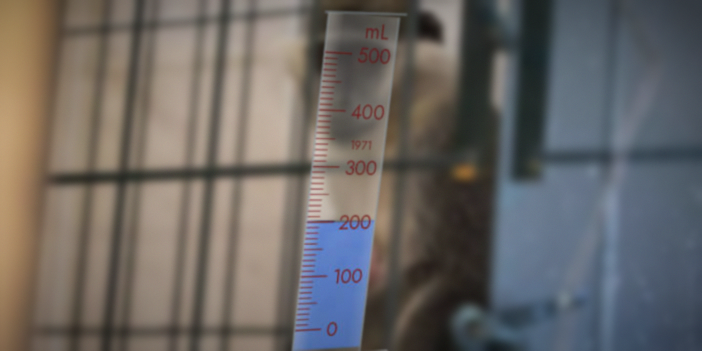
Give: 200 mL
